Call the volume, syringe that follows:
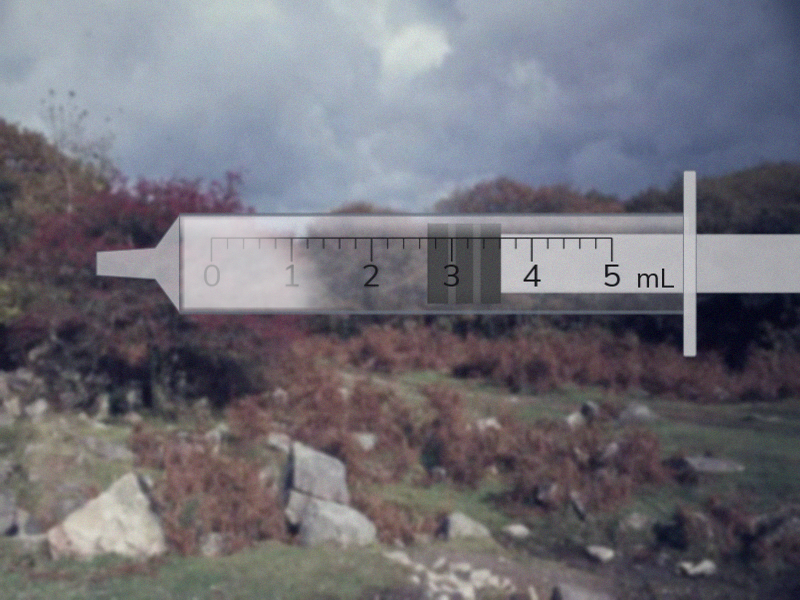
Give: 2.7 mL
